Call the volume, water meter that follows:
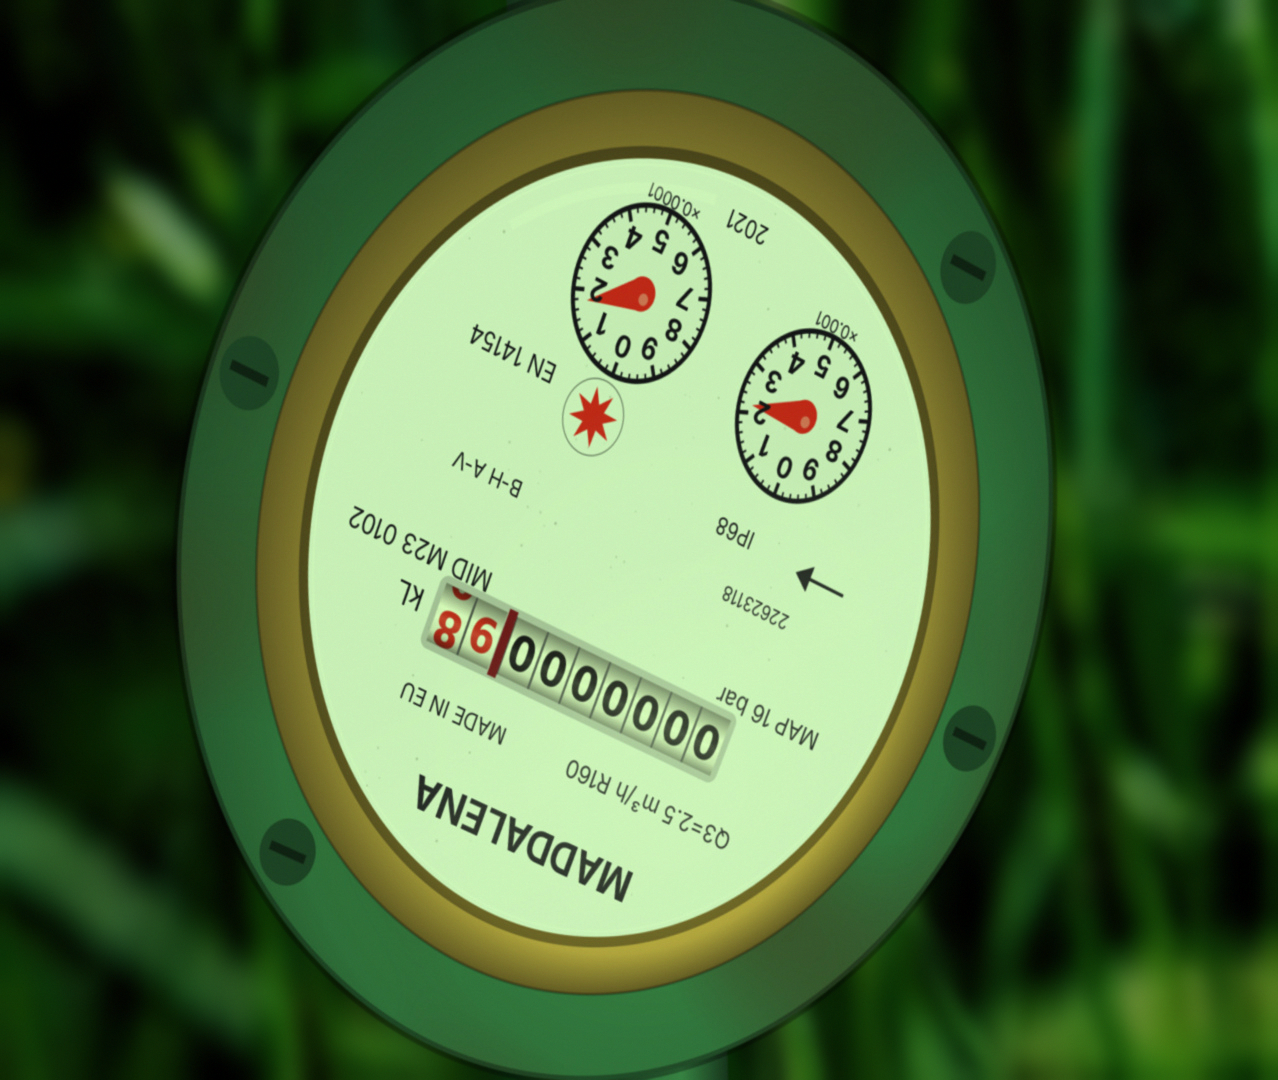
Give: 0.9821 kL
